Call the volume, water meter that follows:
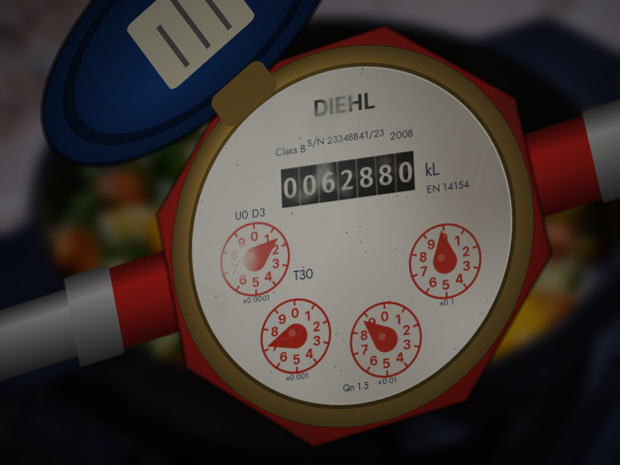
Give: 62879.9871 kL
